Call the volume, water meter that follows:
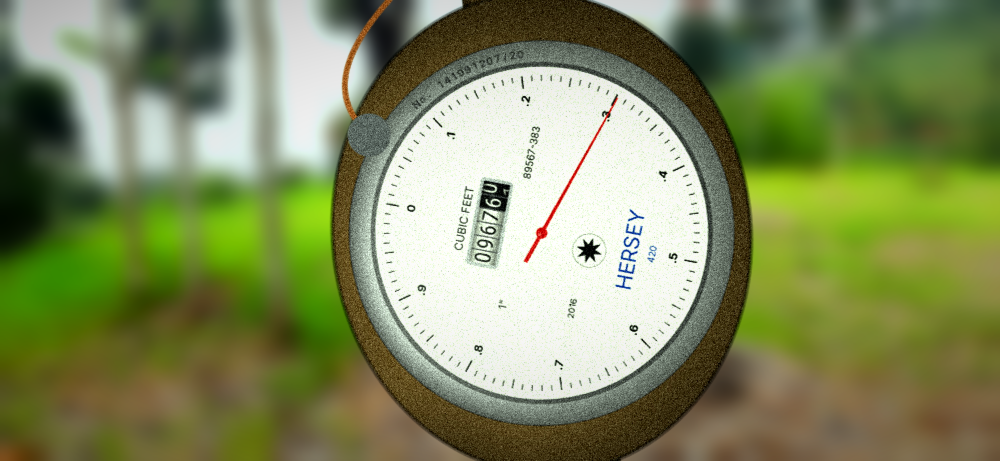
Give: 96760.30 ft³
